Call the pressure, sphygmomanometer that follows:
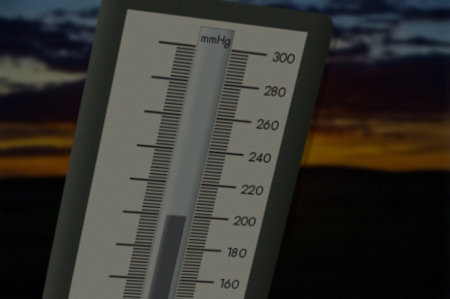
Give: 200 mmHg
